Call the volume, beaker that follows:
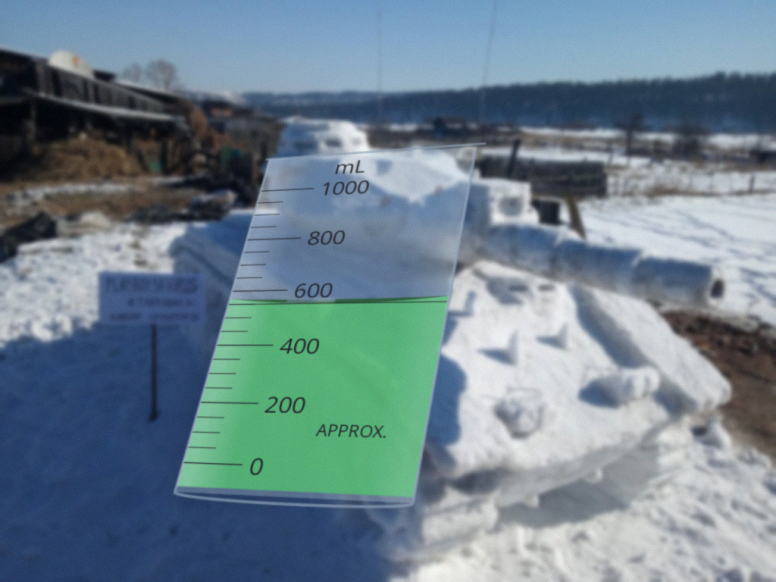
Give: 550 mL
